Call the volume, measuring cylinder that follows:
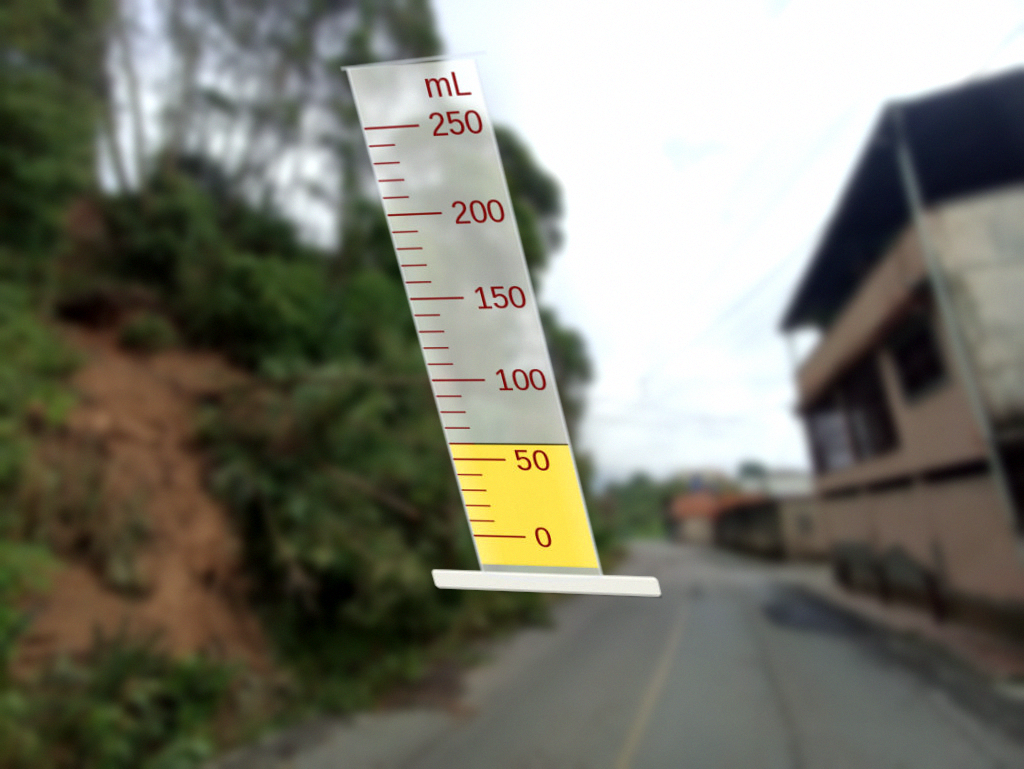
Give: 60 mL
